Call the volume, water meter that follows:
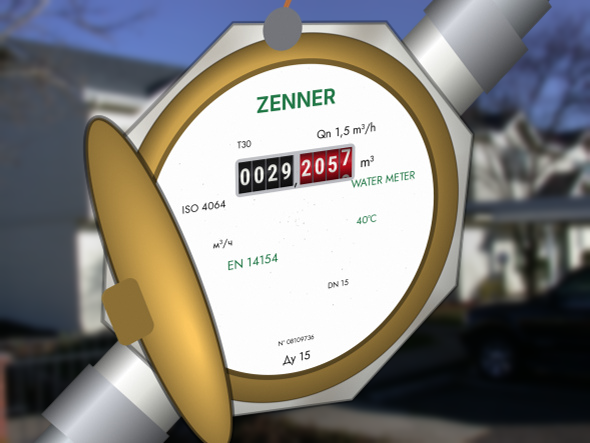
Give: 29.2057 m³
